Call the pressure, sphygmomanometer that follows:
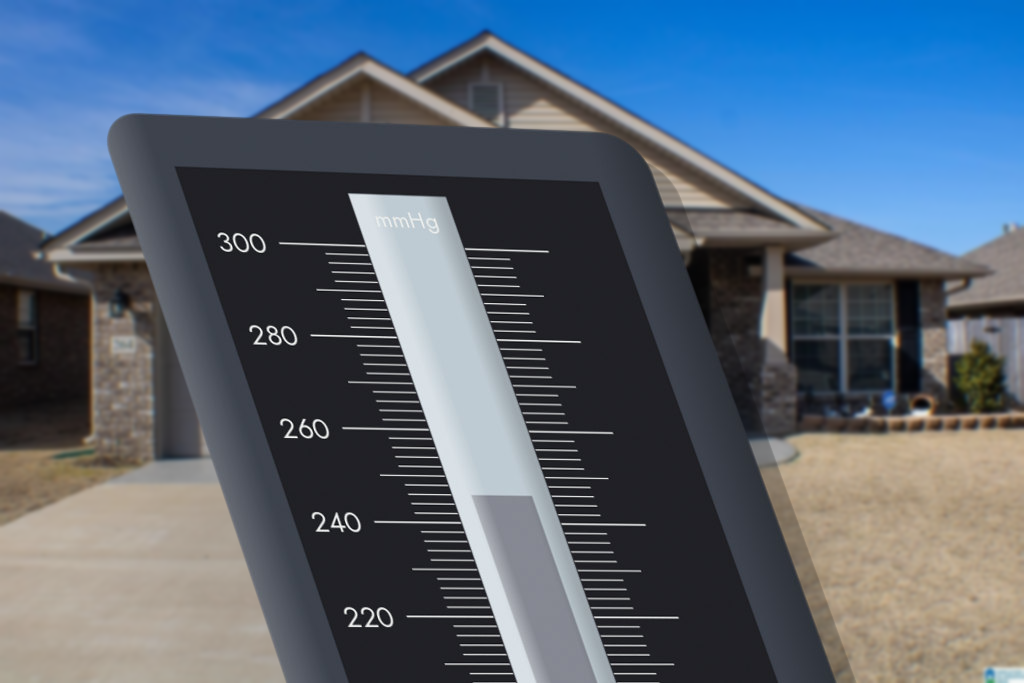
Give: 246 mmHg
